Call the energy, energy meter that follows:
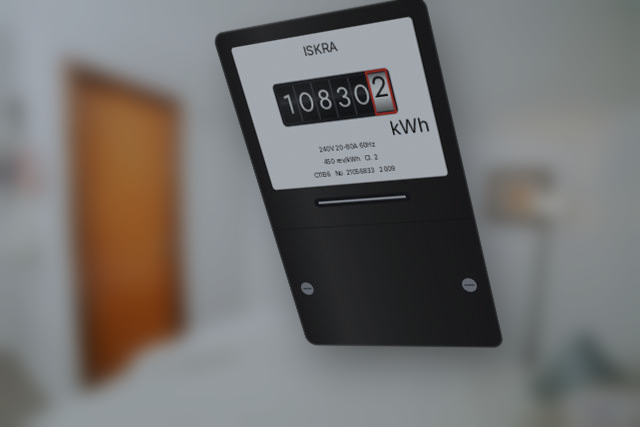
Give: 10830.2 kWh
